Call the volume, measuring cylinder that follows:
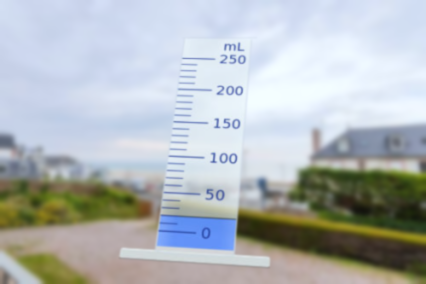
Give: 20 mL
